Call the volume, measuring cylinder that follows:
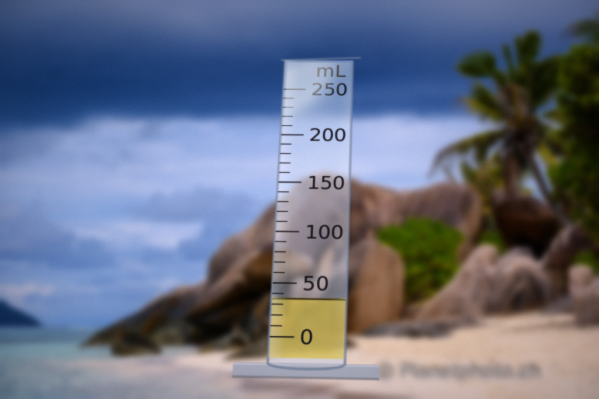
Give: 35 mL
